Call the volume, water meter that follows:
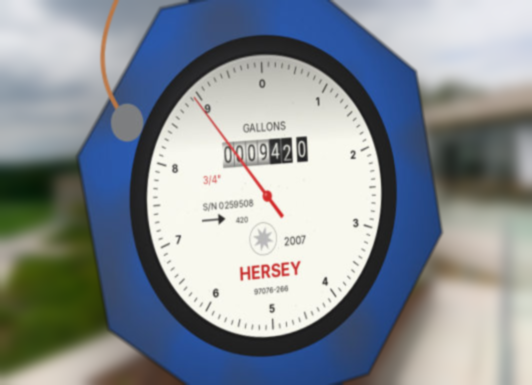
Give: 9418.9 gal
